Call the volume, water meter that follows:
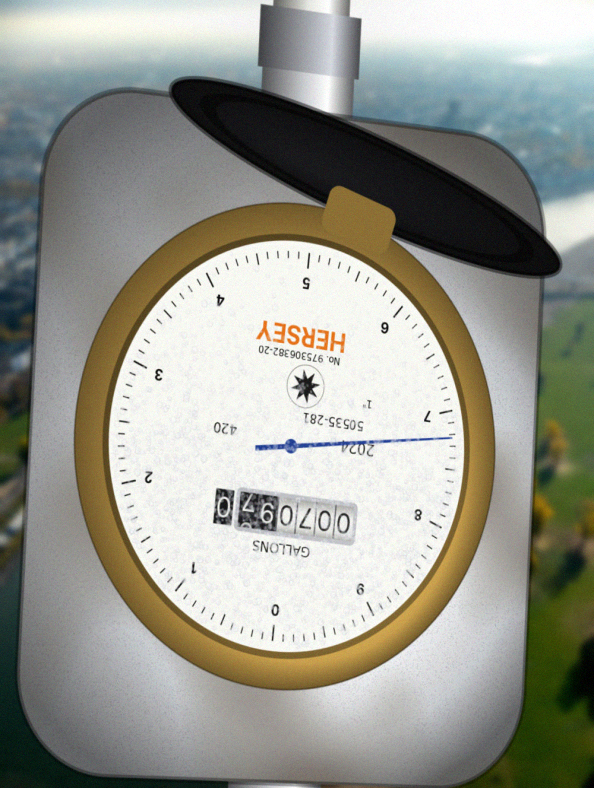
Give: 70967.2 gal
